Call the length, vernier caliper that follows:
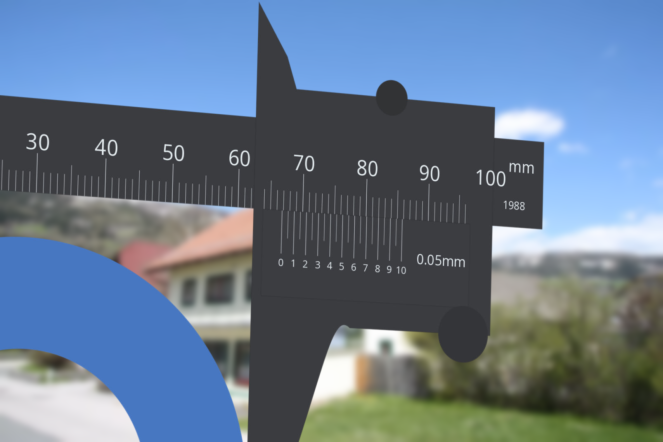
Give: 66.8 mm
